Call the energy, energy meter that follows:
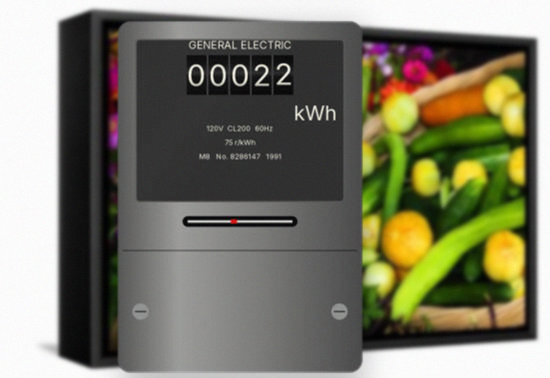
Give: 22 kWh
